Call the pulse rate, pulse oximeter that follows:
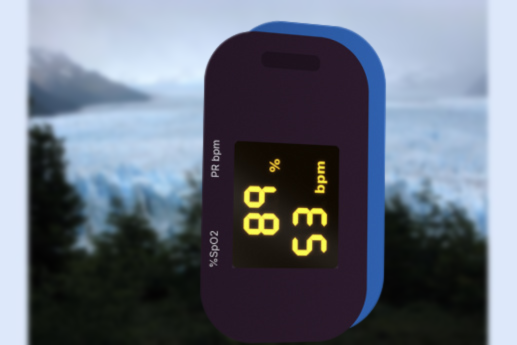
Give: 53 bpm
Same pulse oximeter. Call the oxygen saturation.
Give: 89 %
